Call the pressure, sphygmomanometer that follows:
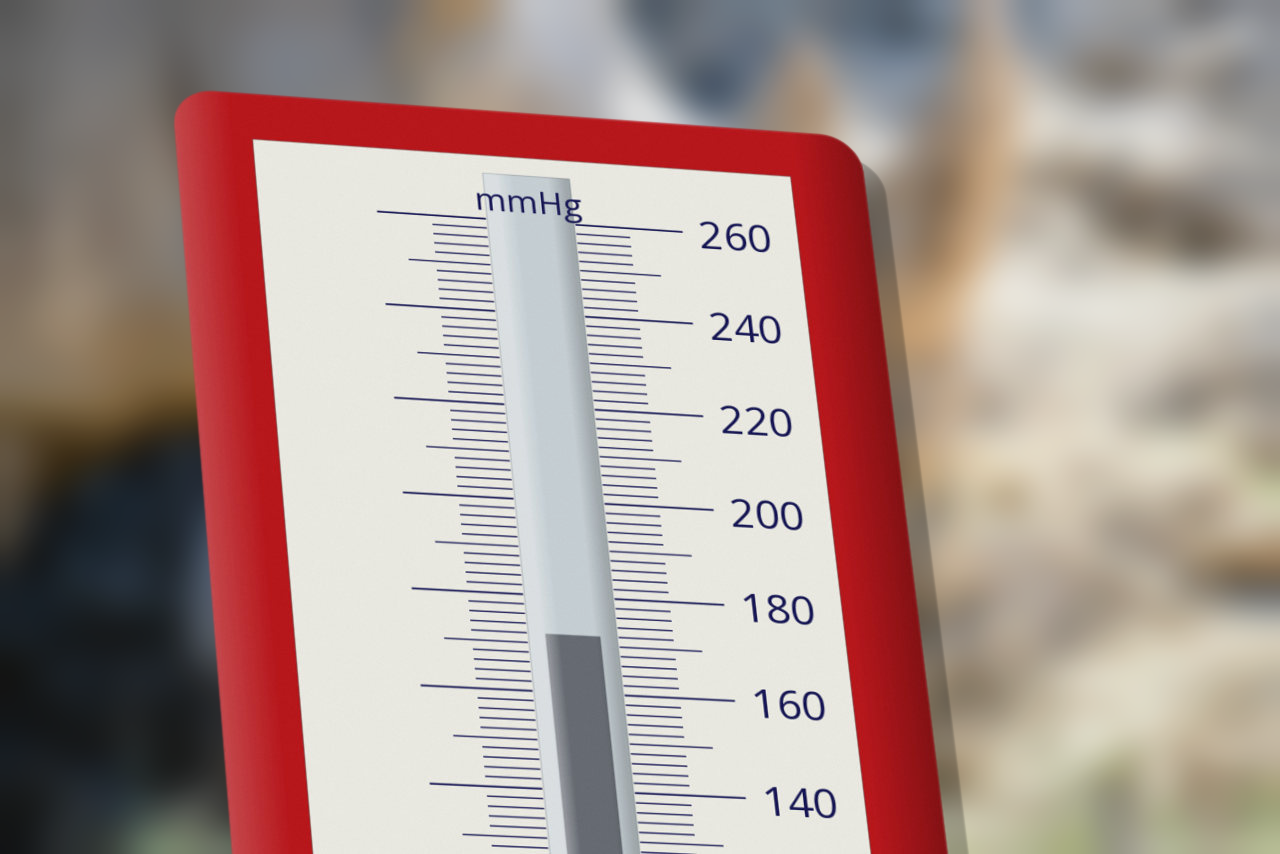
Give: 172 mmHg
